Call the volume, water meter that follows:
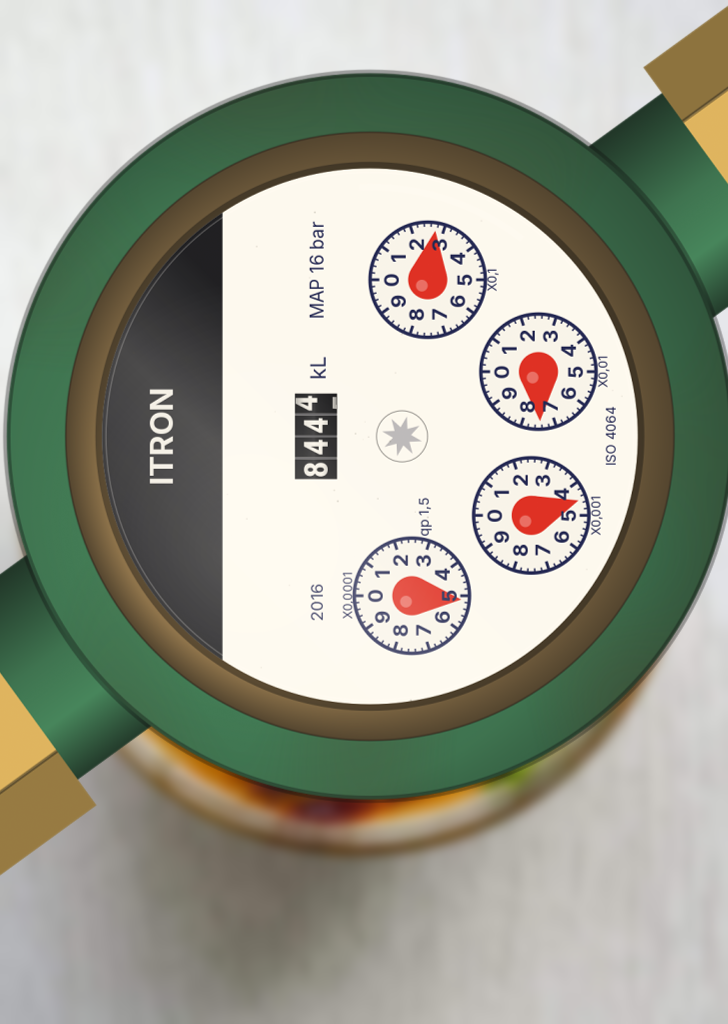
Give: 8444.2745 kL
